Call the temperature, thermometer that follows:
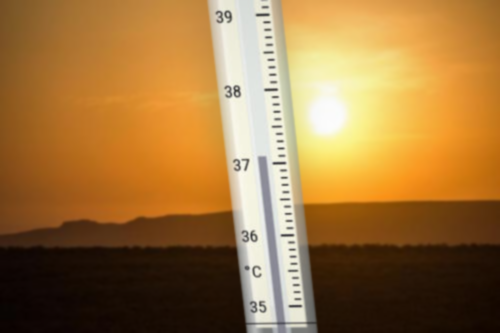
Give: 37.1 °C
